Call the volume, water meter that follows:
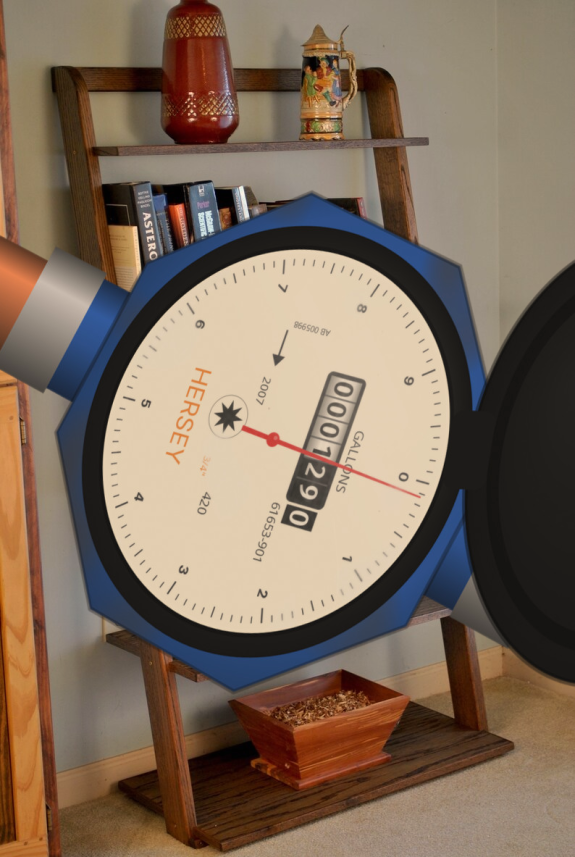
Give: 1290.1 gal
